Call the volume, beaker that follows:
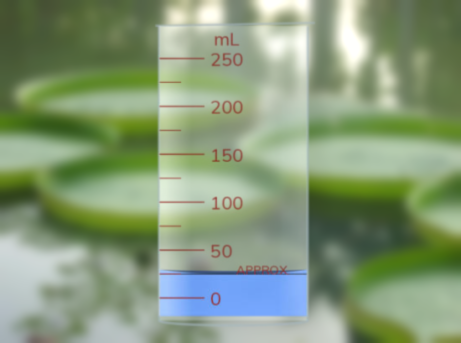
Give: 25 mL
